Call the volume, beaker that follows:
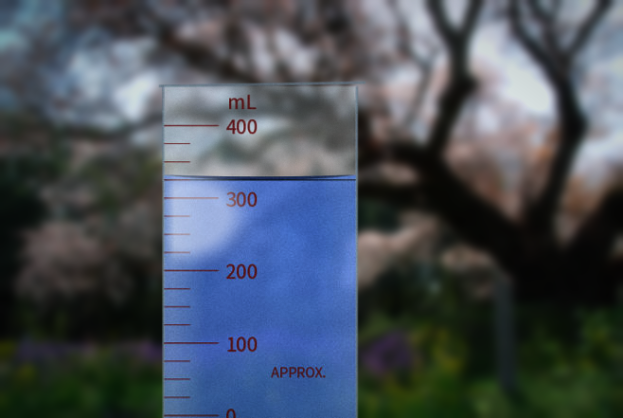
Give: 325 mL
